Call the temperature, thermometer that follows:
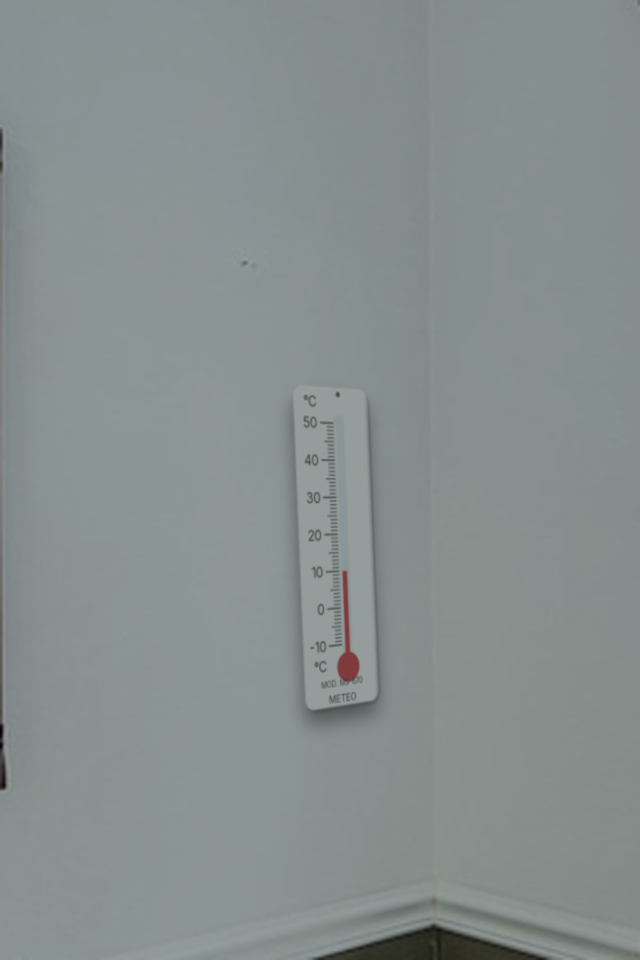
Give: 10 °C
